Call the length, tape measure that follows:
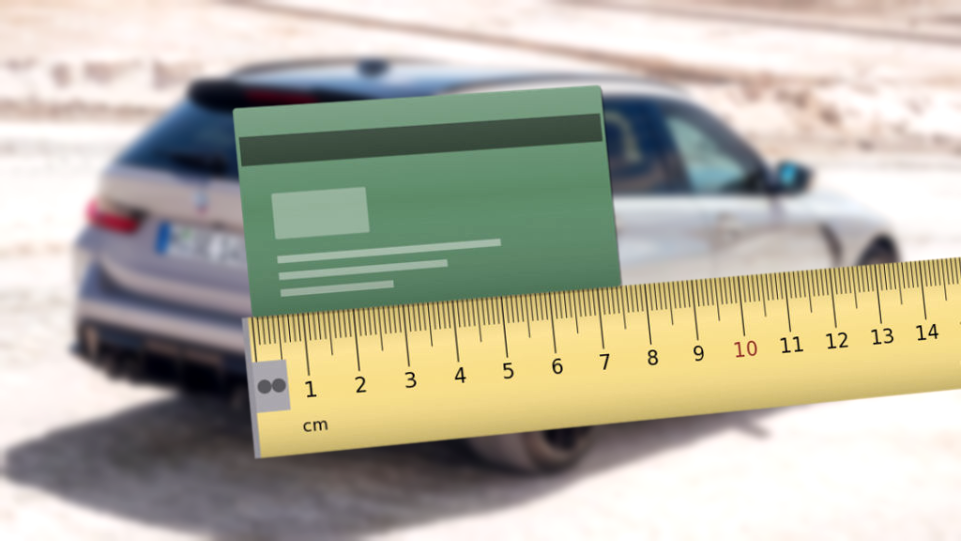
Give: 7.5 cm
